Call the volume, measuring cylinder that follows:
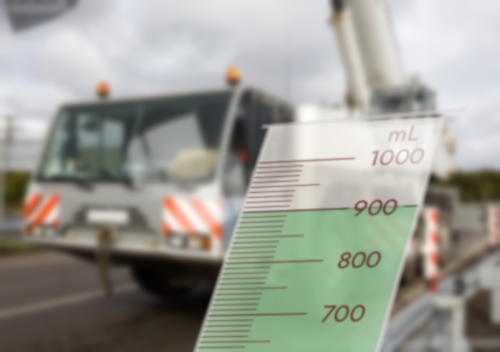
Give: 900 mL
